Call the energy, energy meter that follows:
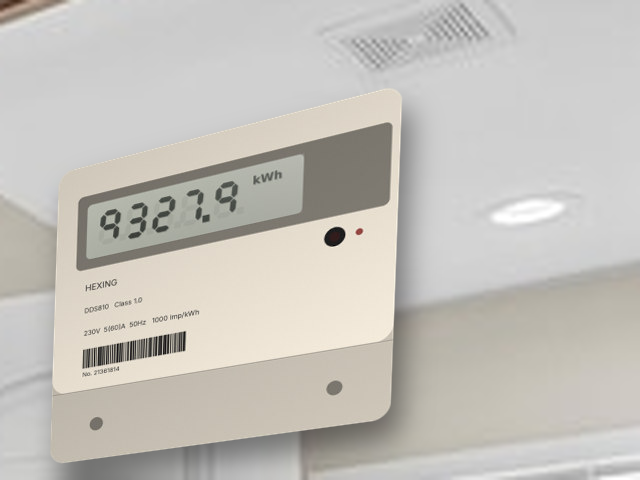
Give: 9327.9 kWh
